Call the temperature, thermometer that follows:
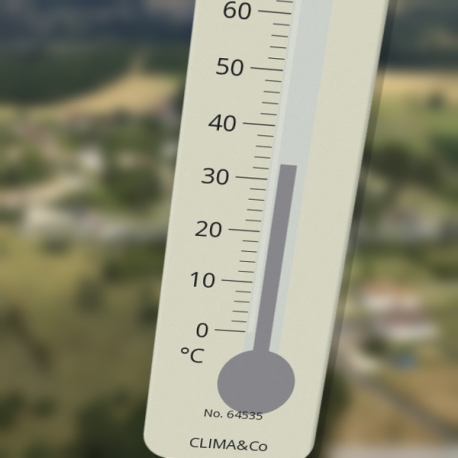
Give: 33 °C
